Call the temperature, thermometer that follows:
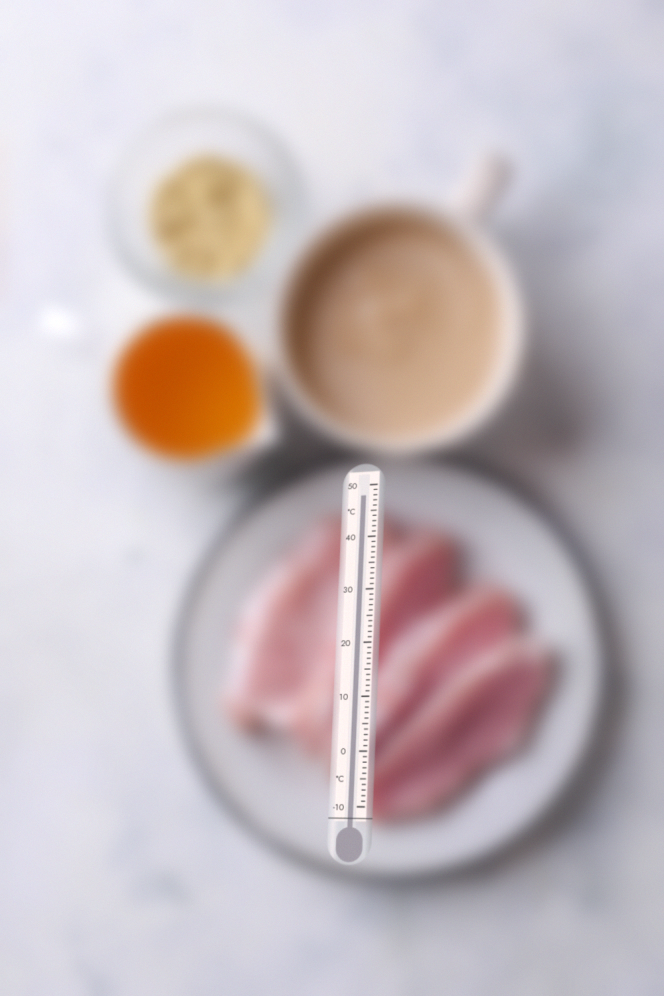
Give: 48 °C
